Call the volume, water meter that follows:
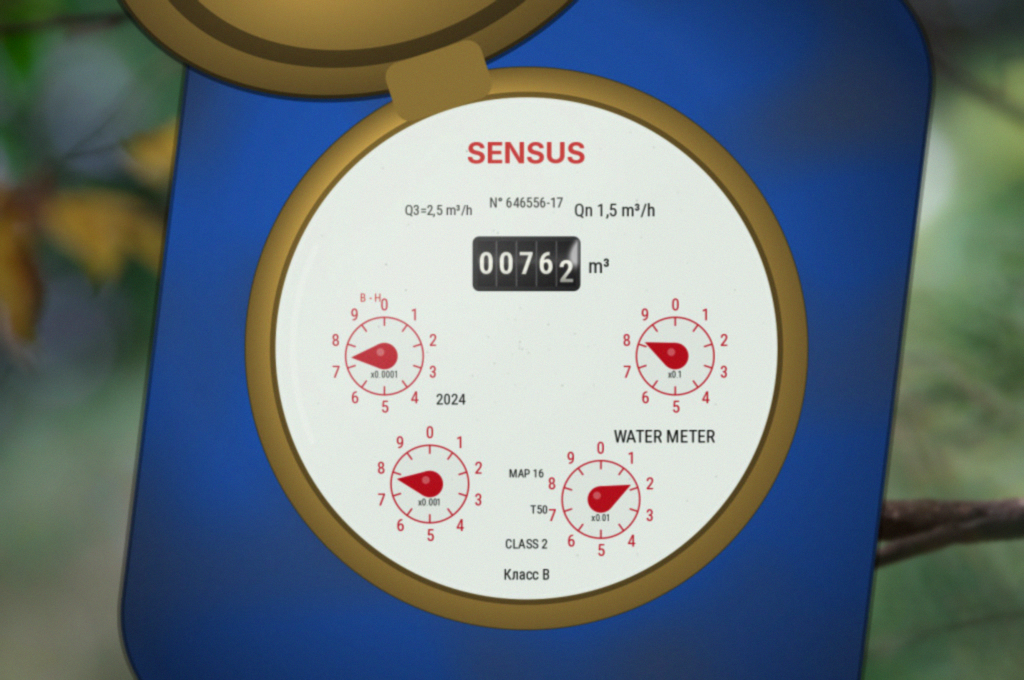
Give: 761.8177 m³
